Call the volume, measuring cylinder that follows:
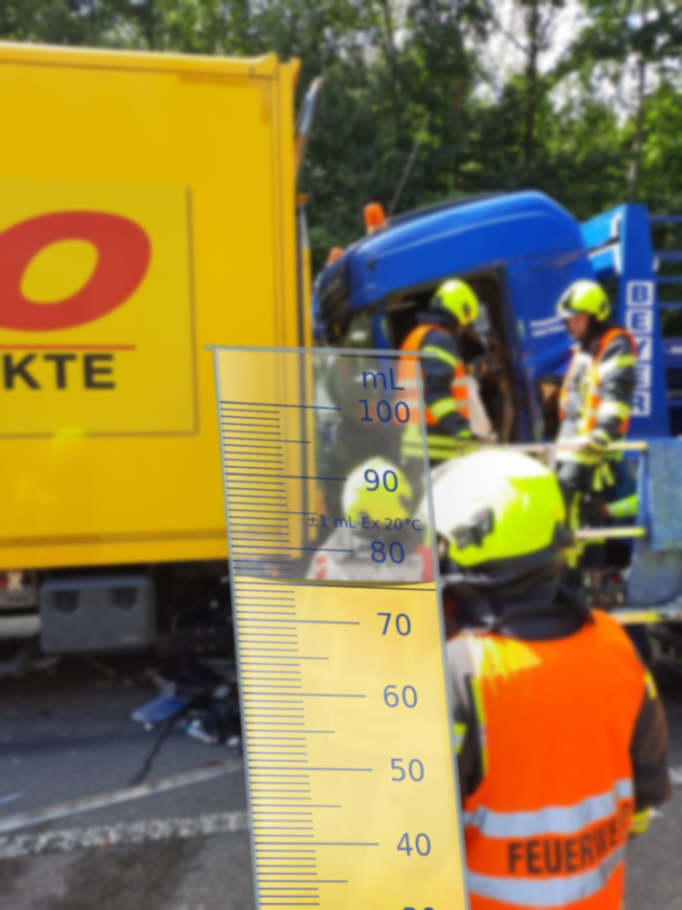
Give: 75 mL
